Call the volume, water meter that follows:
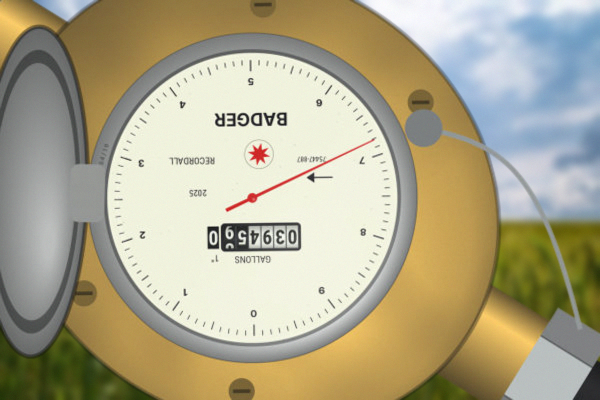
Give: 394586.8 gal
